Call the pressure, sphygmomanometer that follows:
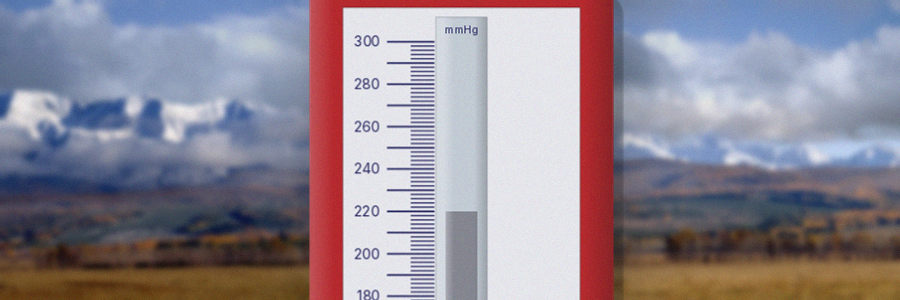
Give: 220 mmHg
